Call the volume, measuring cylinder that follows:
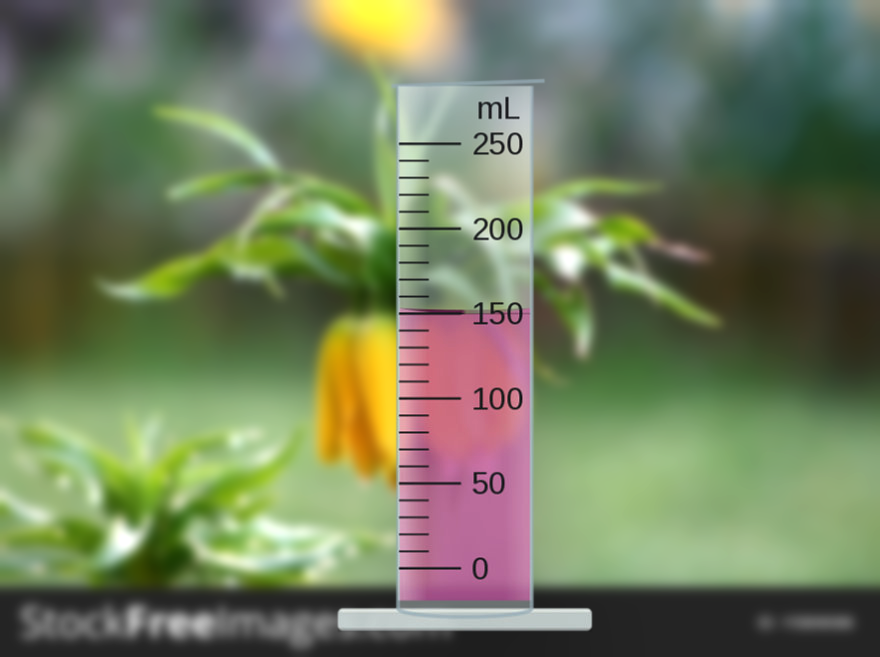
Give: 150 mL
